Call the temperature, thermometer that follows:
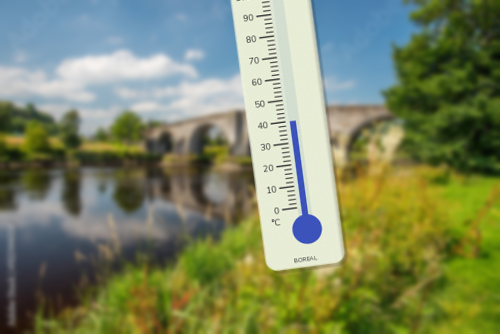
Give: 40 °C
